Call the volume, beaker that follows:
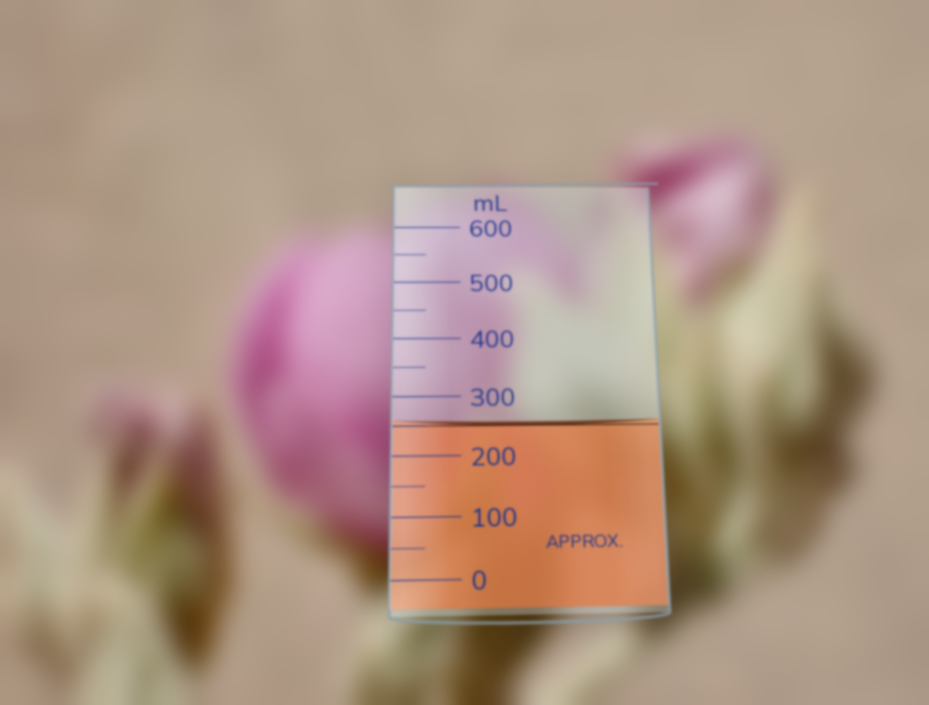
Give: 250 mL
